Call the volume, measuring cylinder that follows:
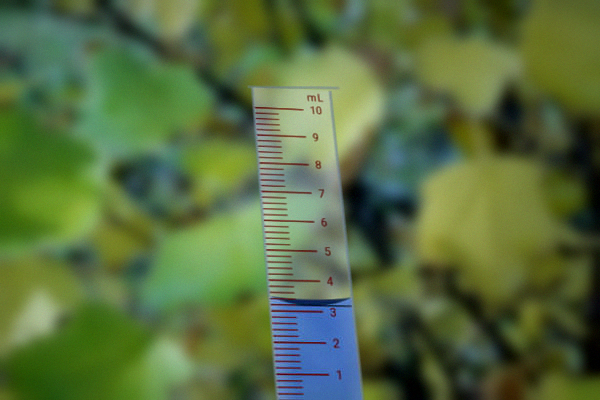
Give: 3.2 mL
